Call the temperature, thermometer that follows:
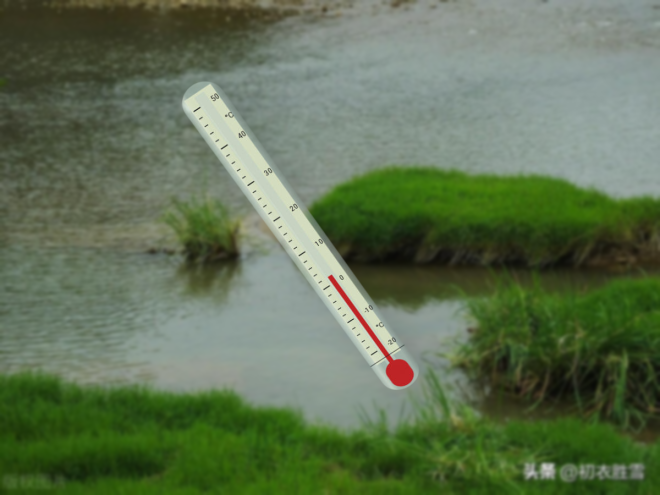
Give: 2 °C
